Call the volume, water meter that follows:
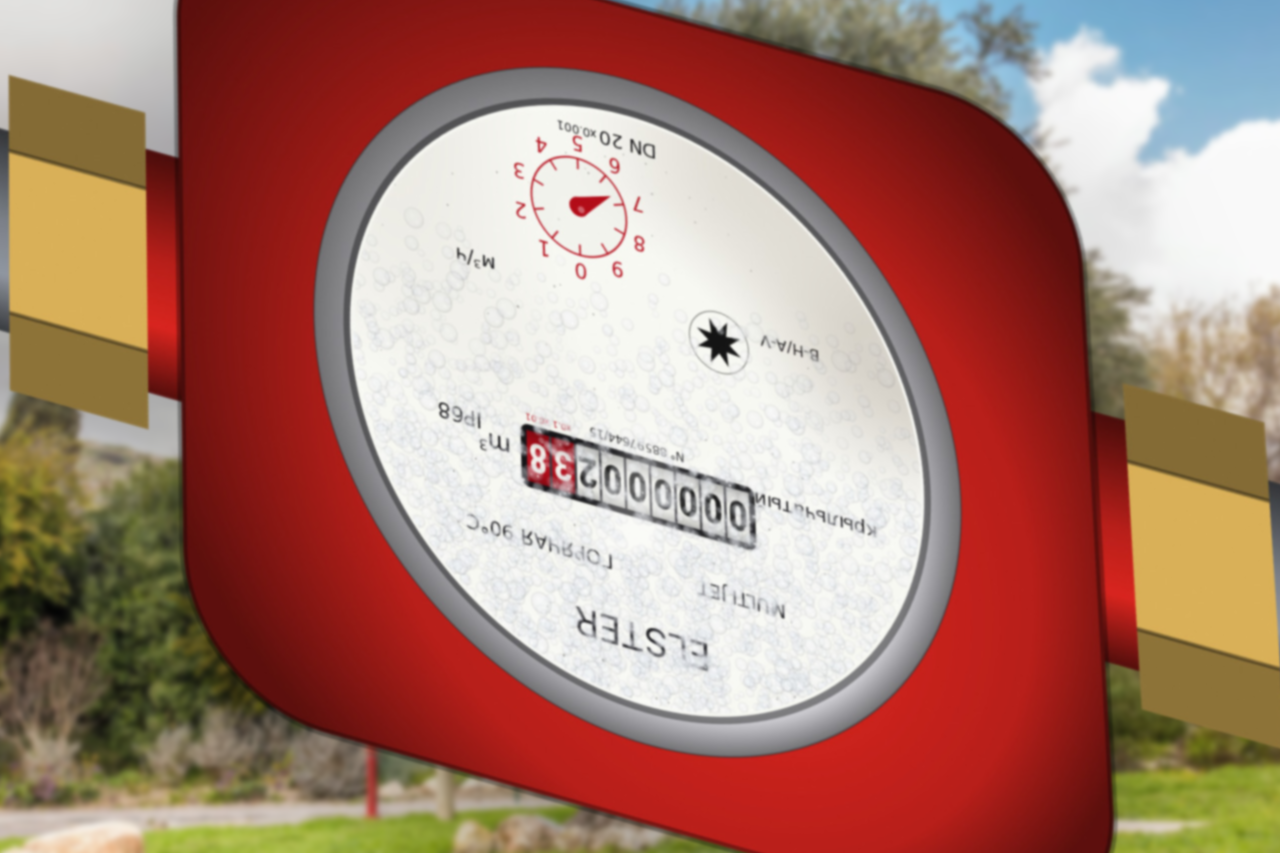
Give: 2.386 m³
